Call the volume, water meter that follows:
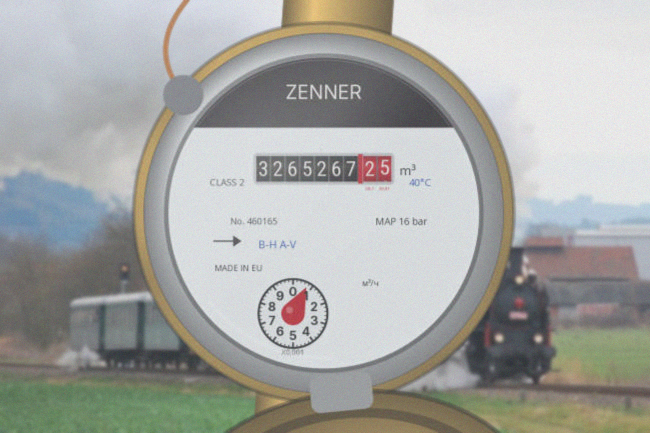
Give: 3265267.250 m³
